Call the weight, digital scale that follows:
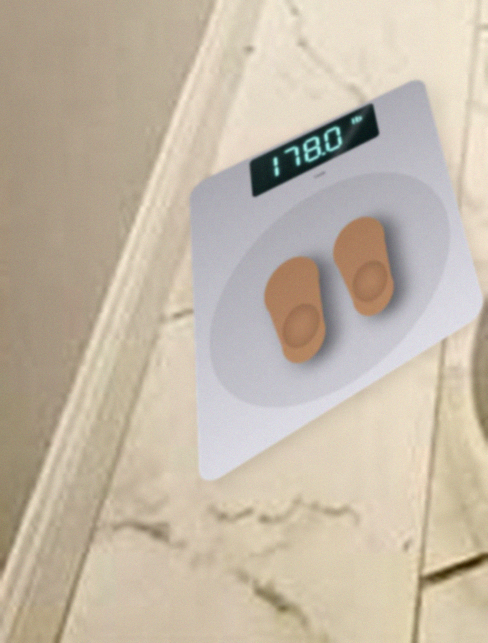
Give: 178.0 lb
